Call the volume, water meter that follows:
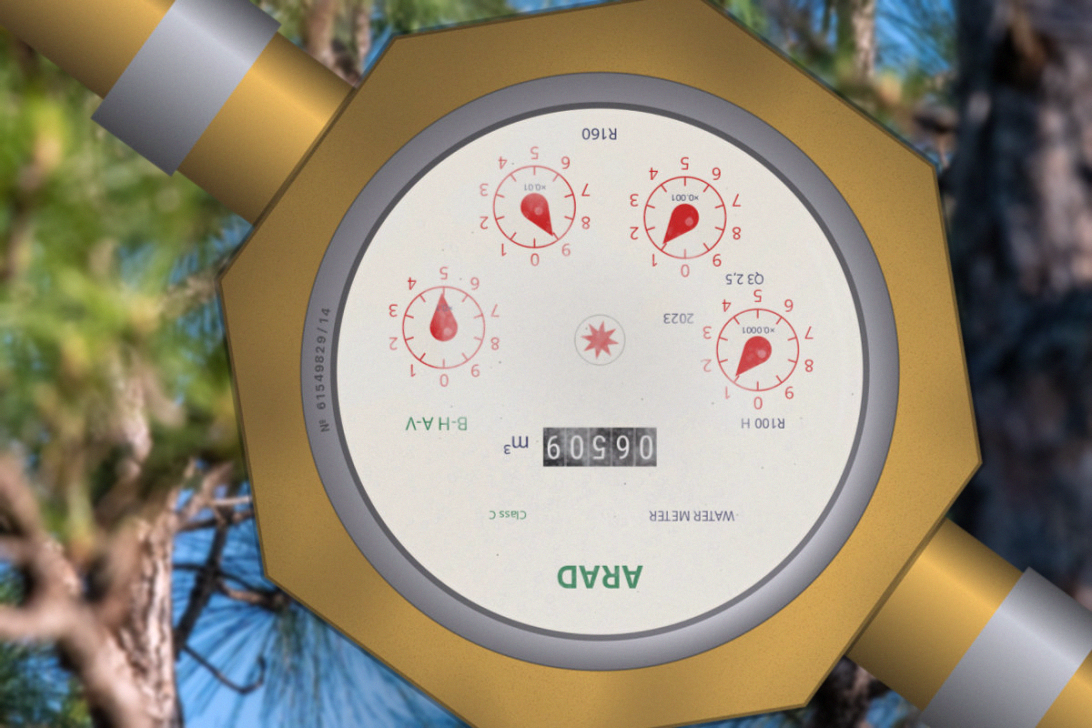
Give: 6509.4911 m³
